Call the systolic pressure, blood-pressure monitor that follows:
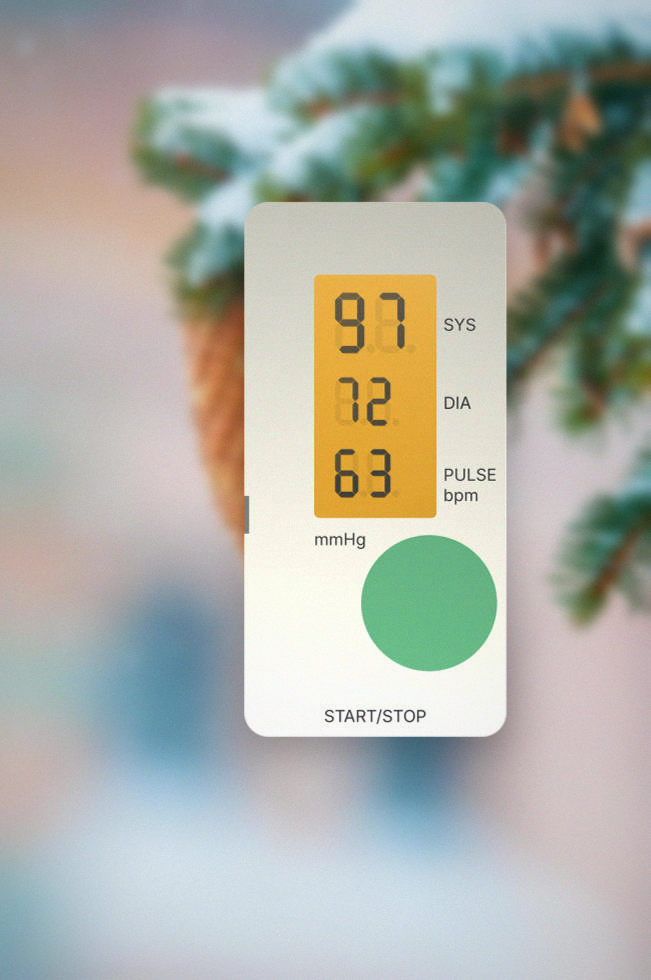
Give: 97 mmHg
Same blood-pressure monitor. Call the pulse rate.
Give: 63 bpm
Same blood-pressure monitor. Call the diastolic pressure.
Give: 72 mmHg
